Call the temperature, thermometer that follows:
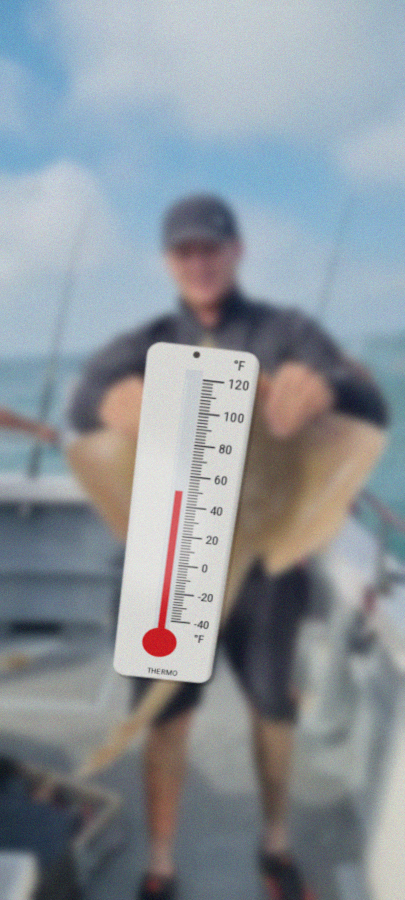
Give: 50 °F
